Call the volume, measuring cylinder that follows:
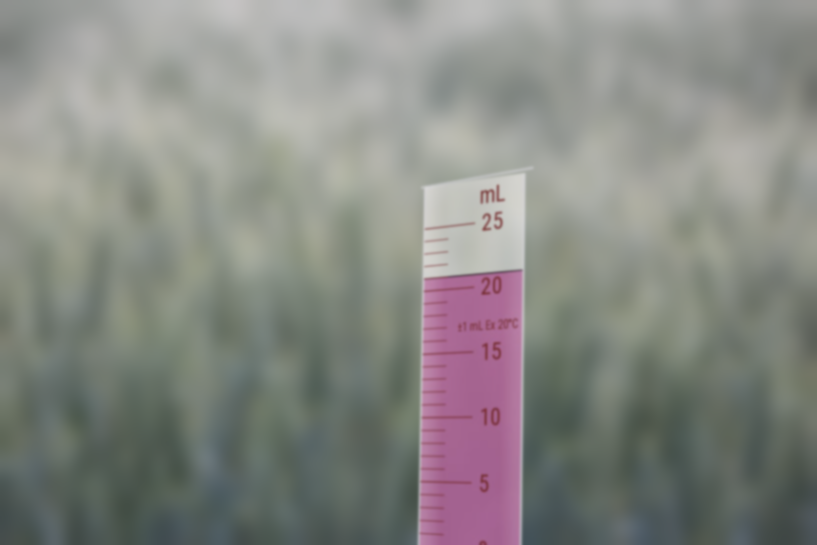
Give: 21 mL
